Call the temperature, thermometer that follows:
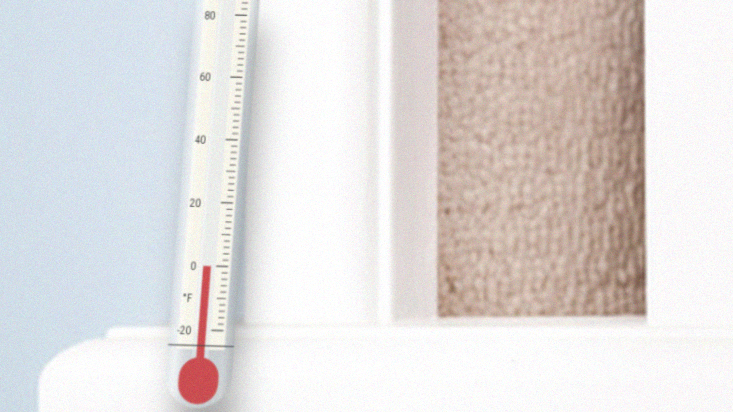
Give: 0 °F
